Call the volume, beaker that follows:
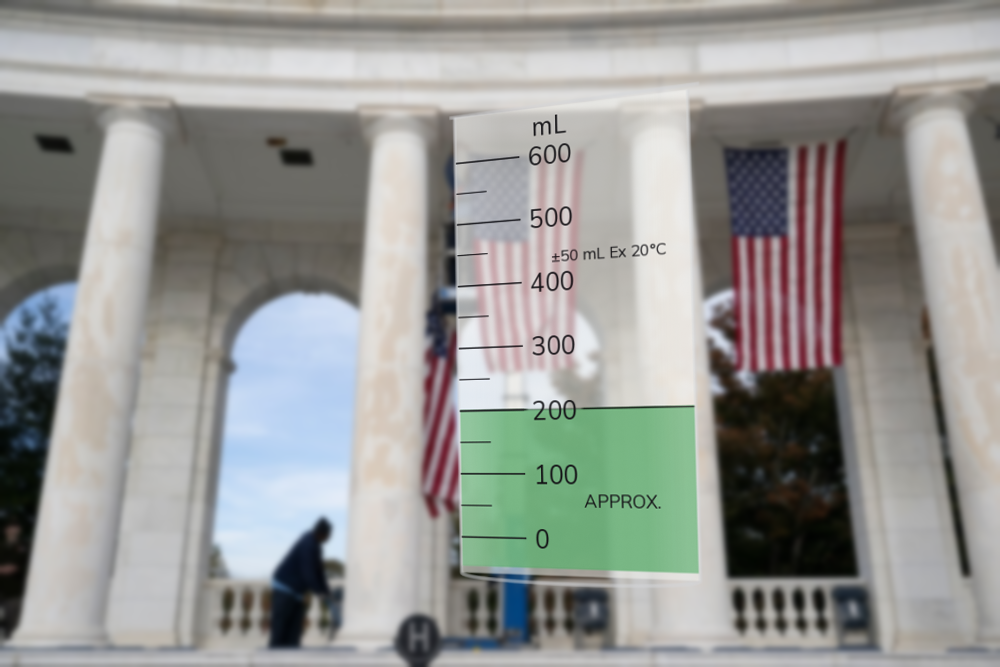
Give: 200 mL
